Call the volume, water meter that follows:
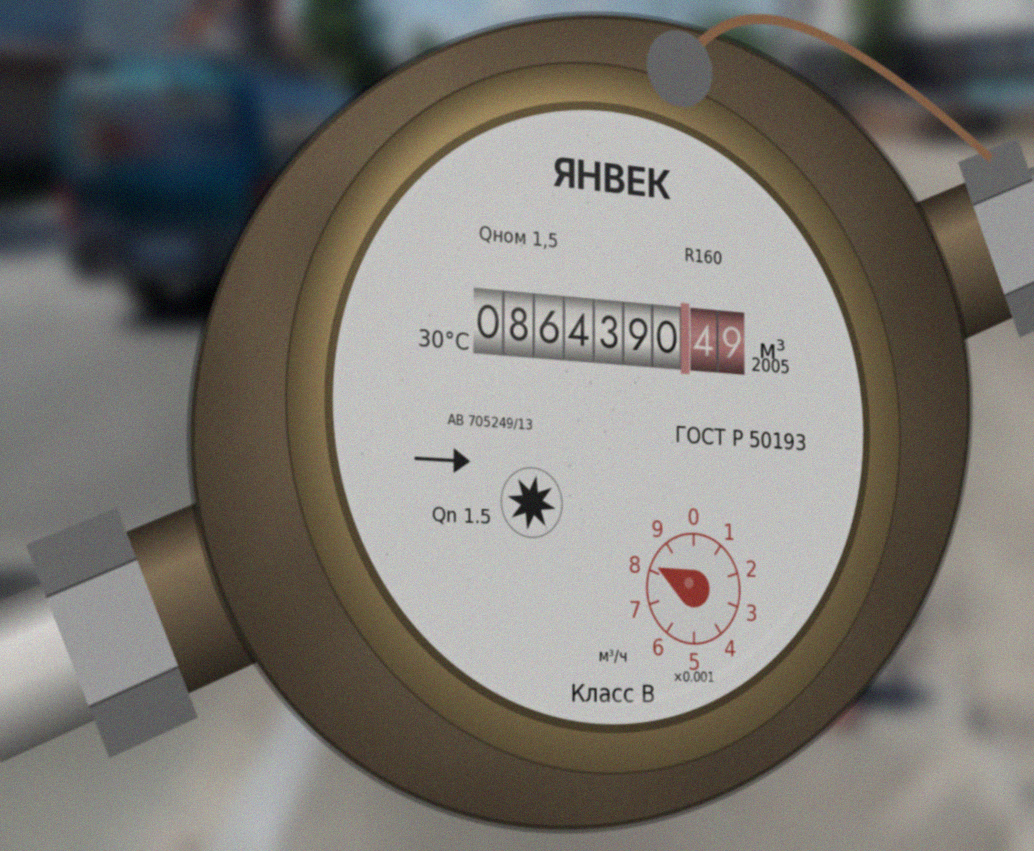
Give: 864390.498 m³
